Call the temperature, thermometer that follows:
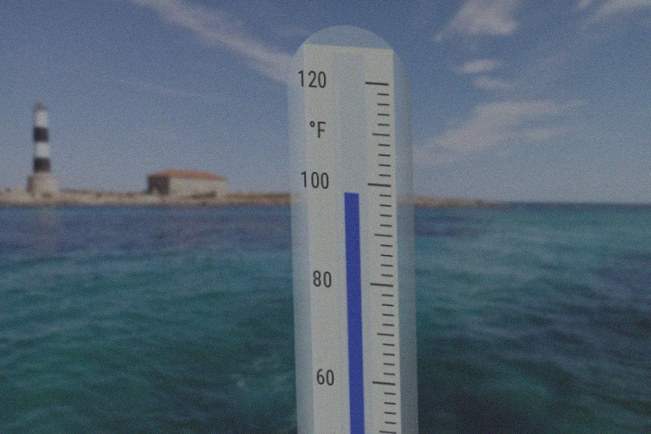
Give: 98 °F
